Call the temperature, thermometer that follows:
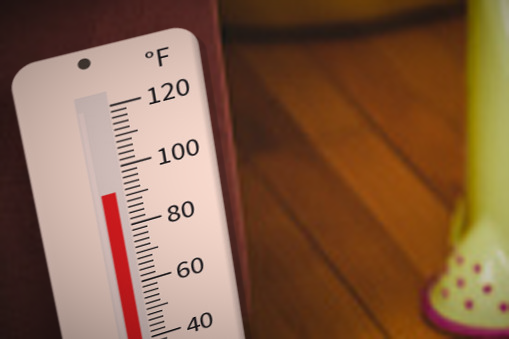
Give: 92 °F
